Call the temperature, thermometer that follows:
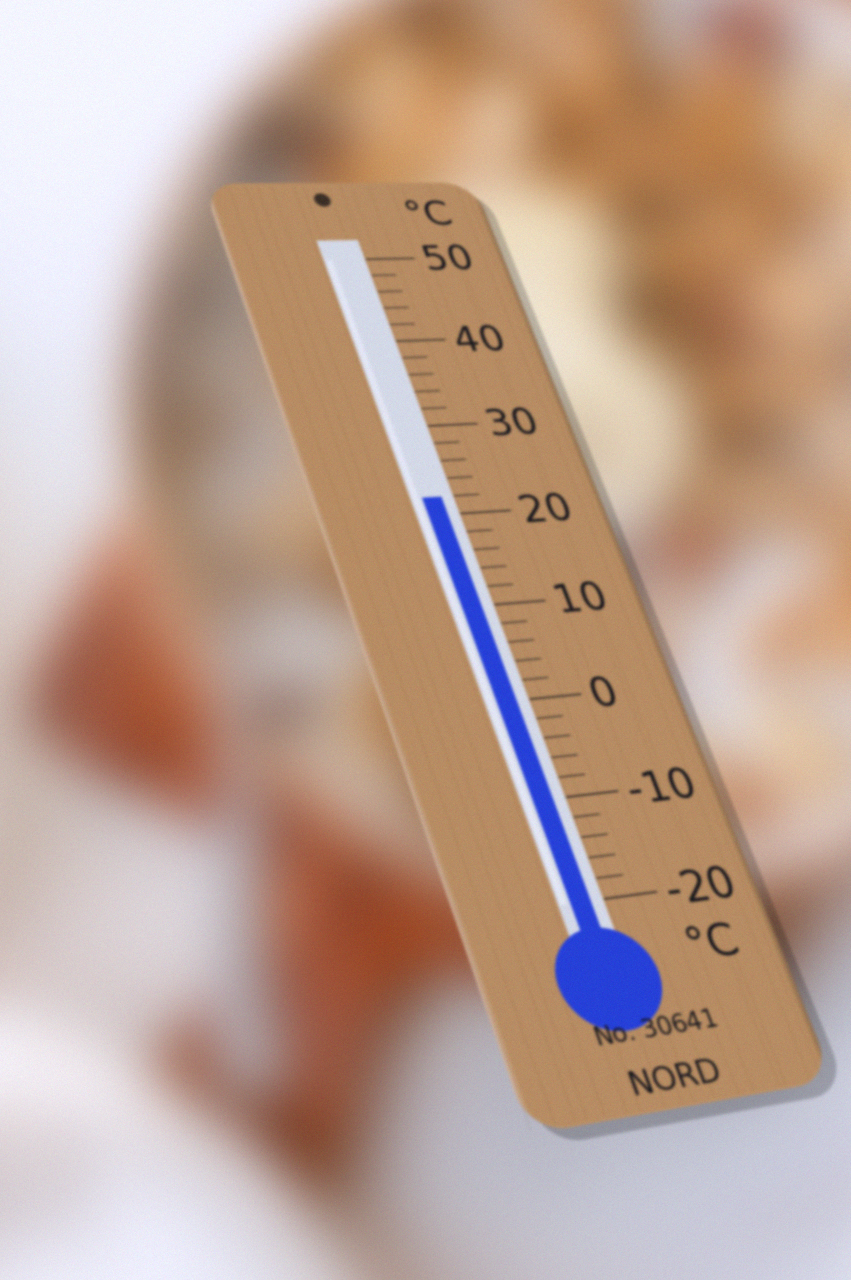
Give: 22 °C
